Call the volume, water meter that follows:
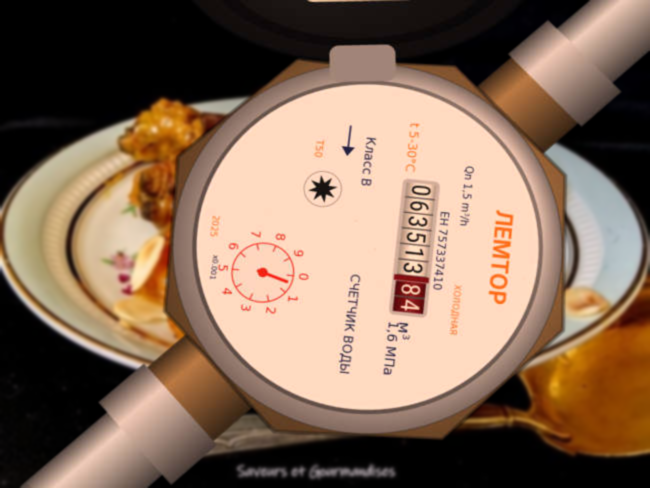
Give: 63513.840 m³
